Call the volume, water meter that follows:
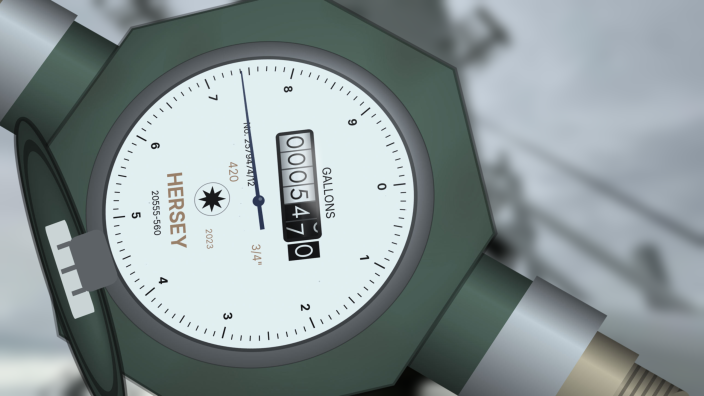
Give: 5467.4 gal
